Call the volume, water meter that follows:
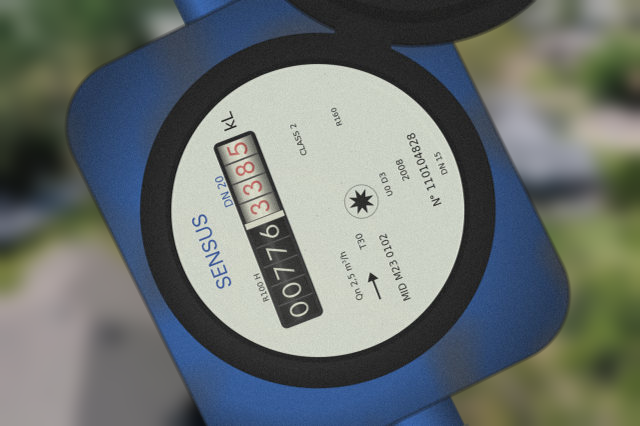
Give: 776.3385 kL
